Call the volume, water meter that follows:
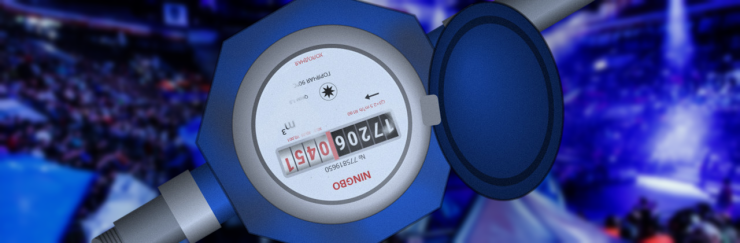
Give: 17206.0451 m³
